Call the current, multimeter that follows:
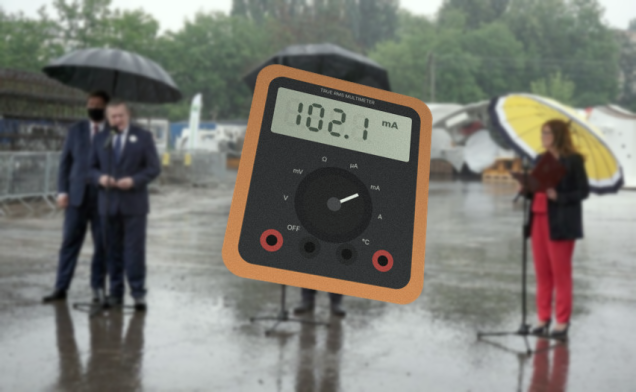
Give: 102.1 mA
